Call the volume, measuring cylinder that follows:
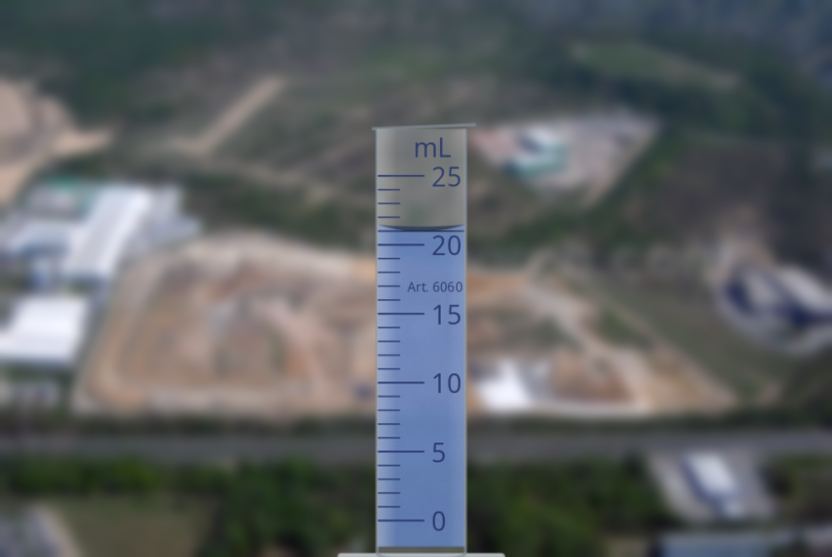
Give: 21 mL
